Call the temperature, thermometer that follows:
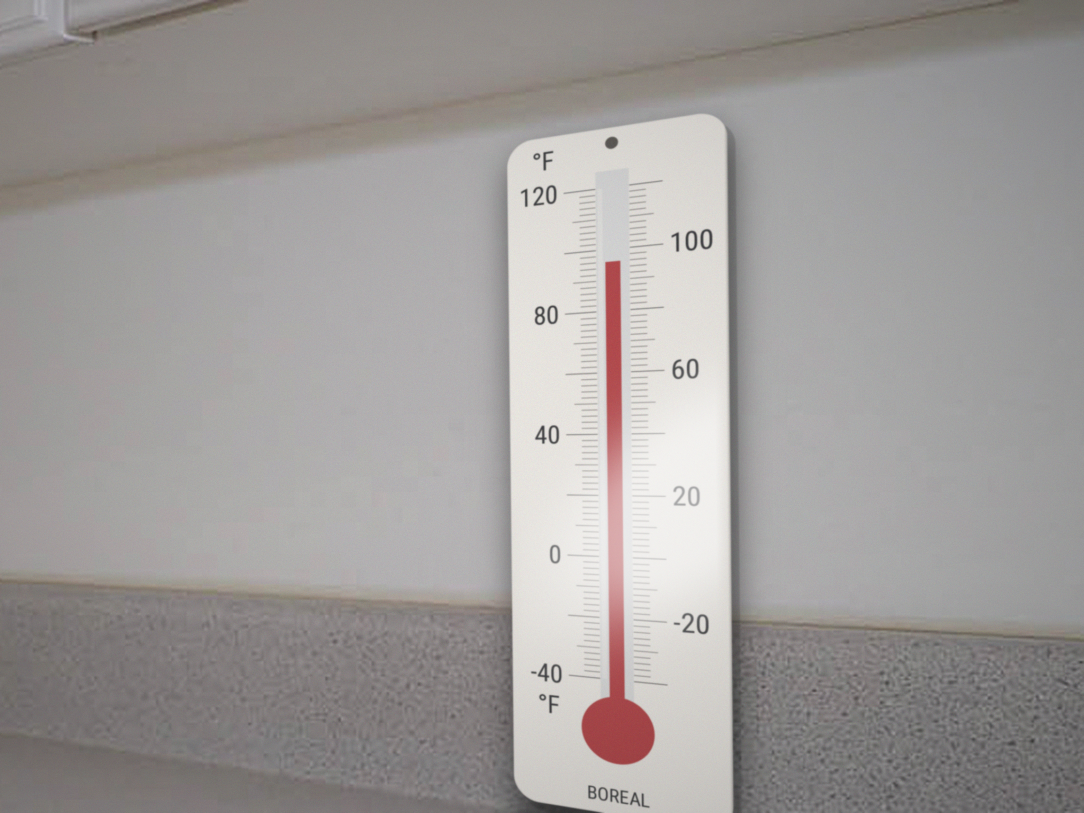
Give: 96 °F
